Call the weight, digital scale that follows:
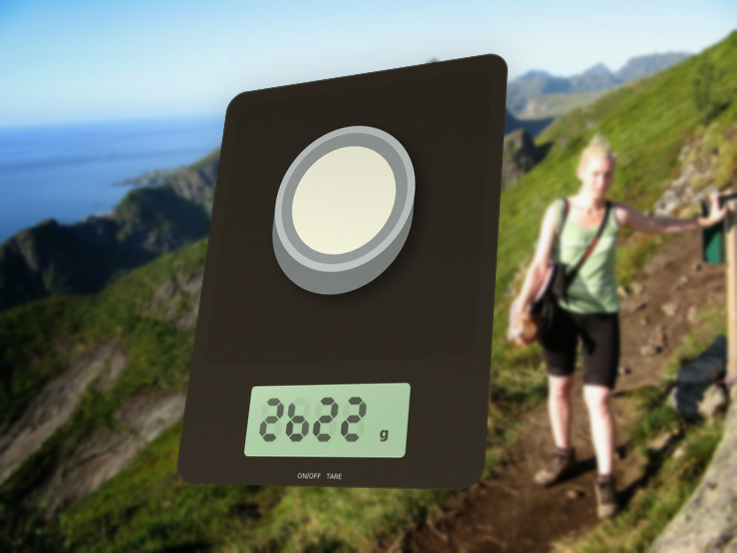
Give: 2622 g
